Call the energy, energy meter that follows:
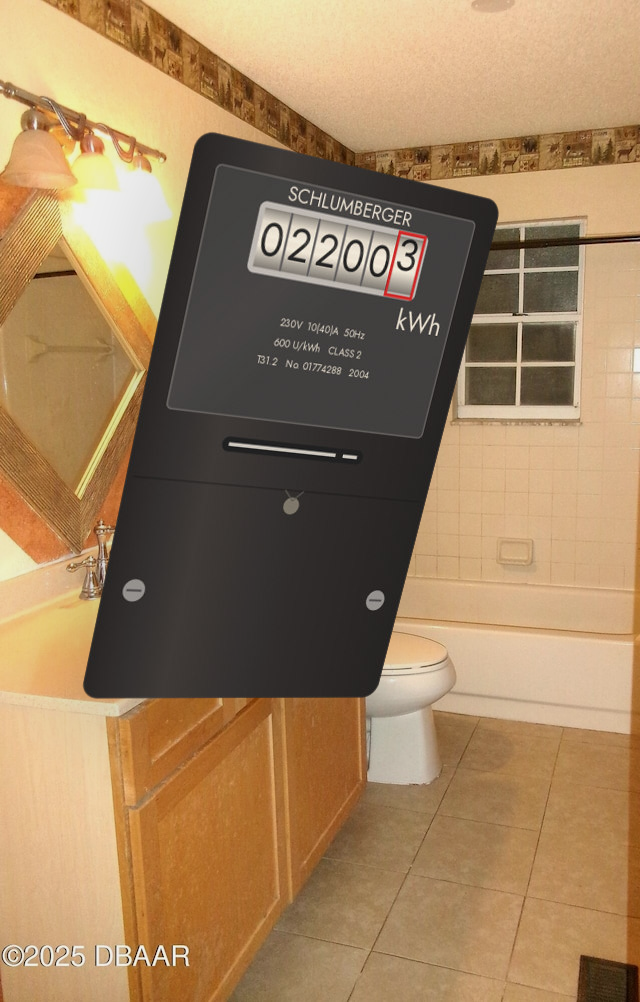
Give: 2200.3 kWh
